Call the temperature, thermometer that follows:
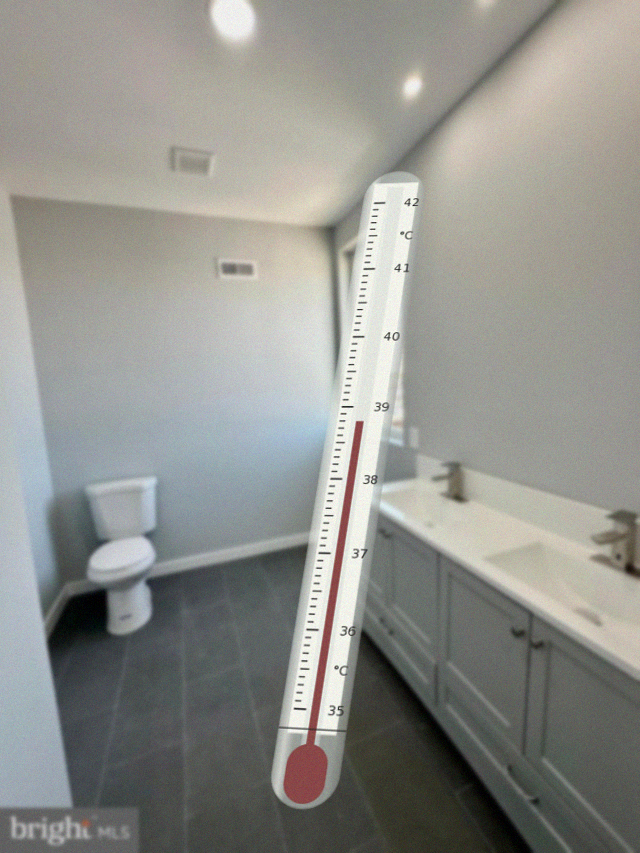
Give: 38.8 °C
